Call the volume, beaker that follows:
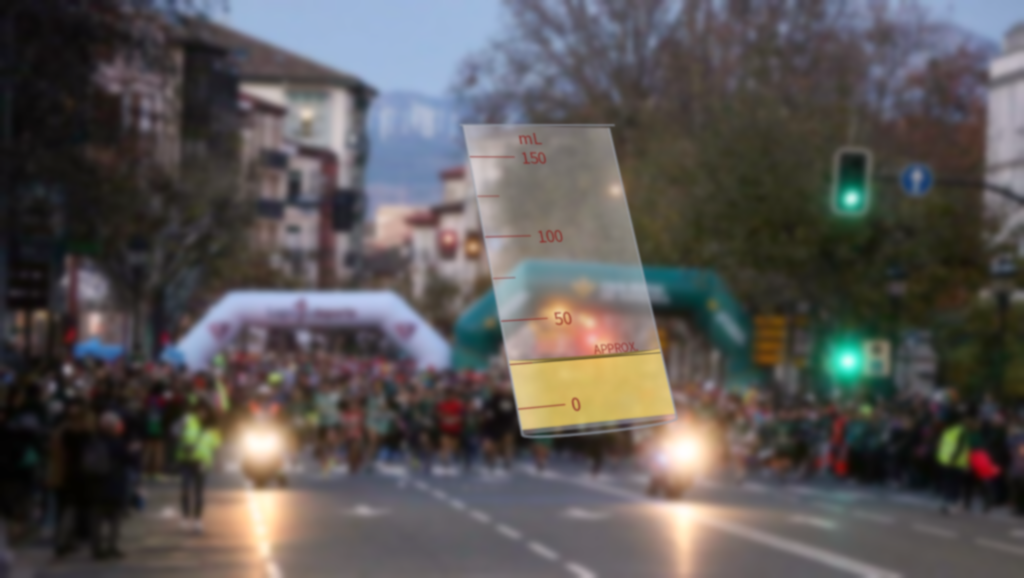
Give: 25 mL
